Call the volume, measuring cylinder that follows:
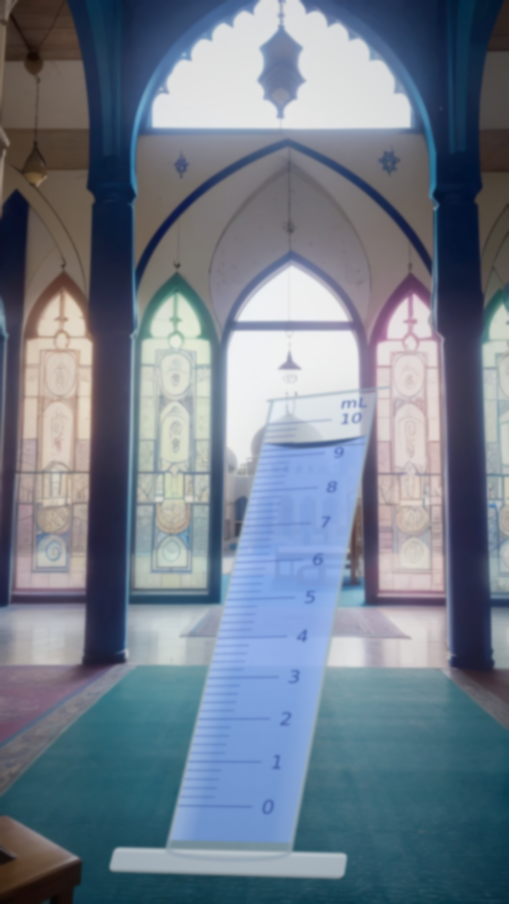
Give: 9.2 mL
